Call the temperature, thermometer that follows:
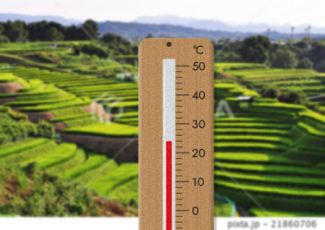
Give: 24 °C
